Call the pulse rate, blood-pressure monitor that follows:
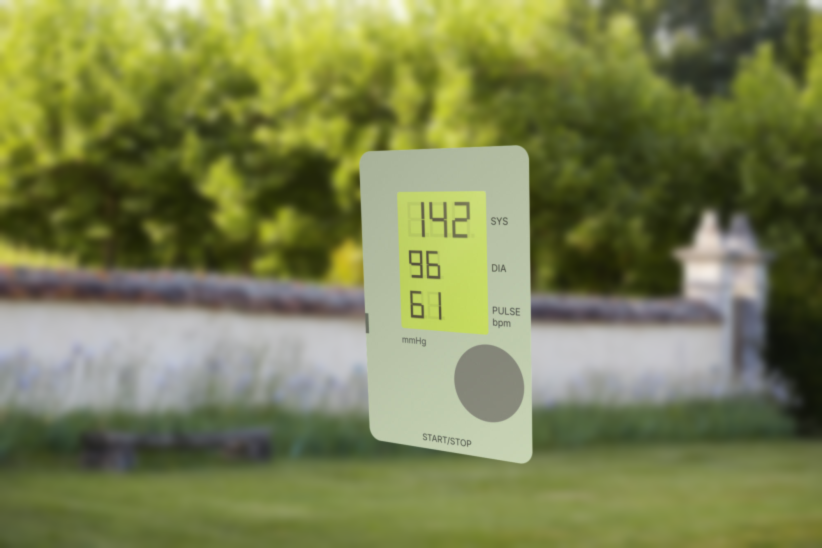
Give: 61 bpm
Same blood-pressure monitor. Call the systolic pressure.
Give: 142 mmHg
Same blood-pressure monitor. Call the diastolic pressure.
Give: 96 mmHg
